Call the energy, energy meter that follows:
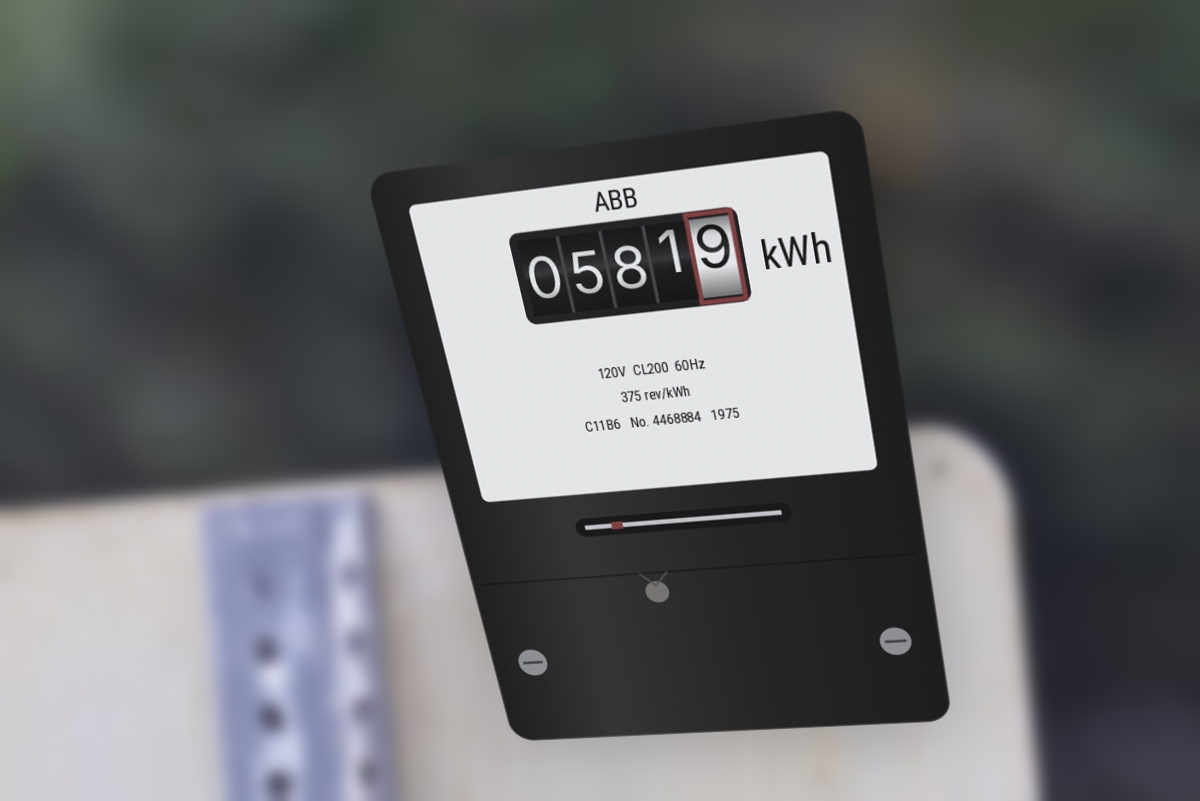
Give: 581.9 kWh
